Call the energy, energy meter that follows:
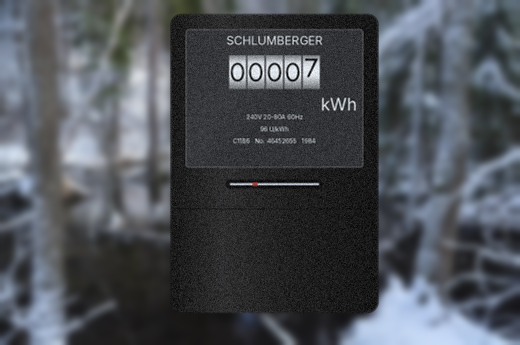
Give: 7 kWh
